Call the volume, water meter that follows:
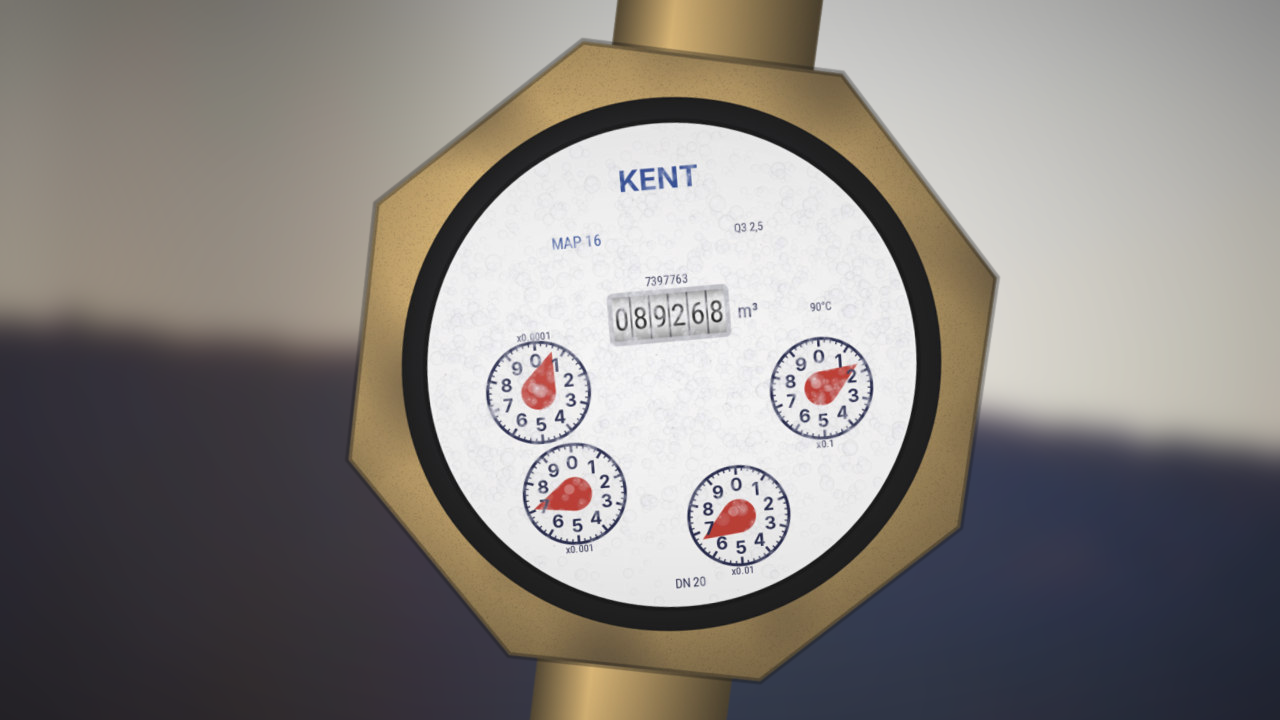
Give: 89268.1670 m³
